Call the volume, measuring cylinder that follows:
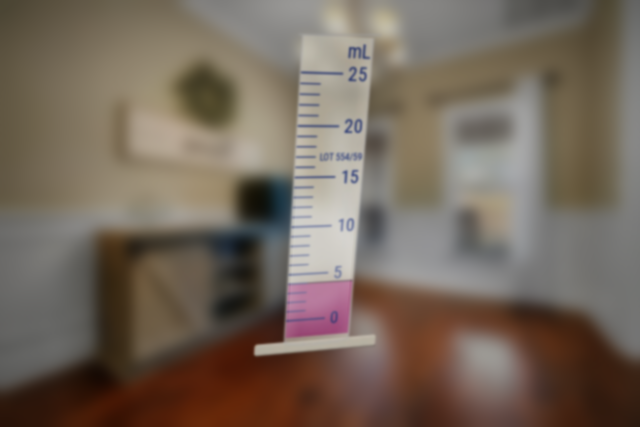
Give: 4 mL
